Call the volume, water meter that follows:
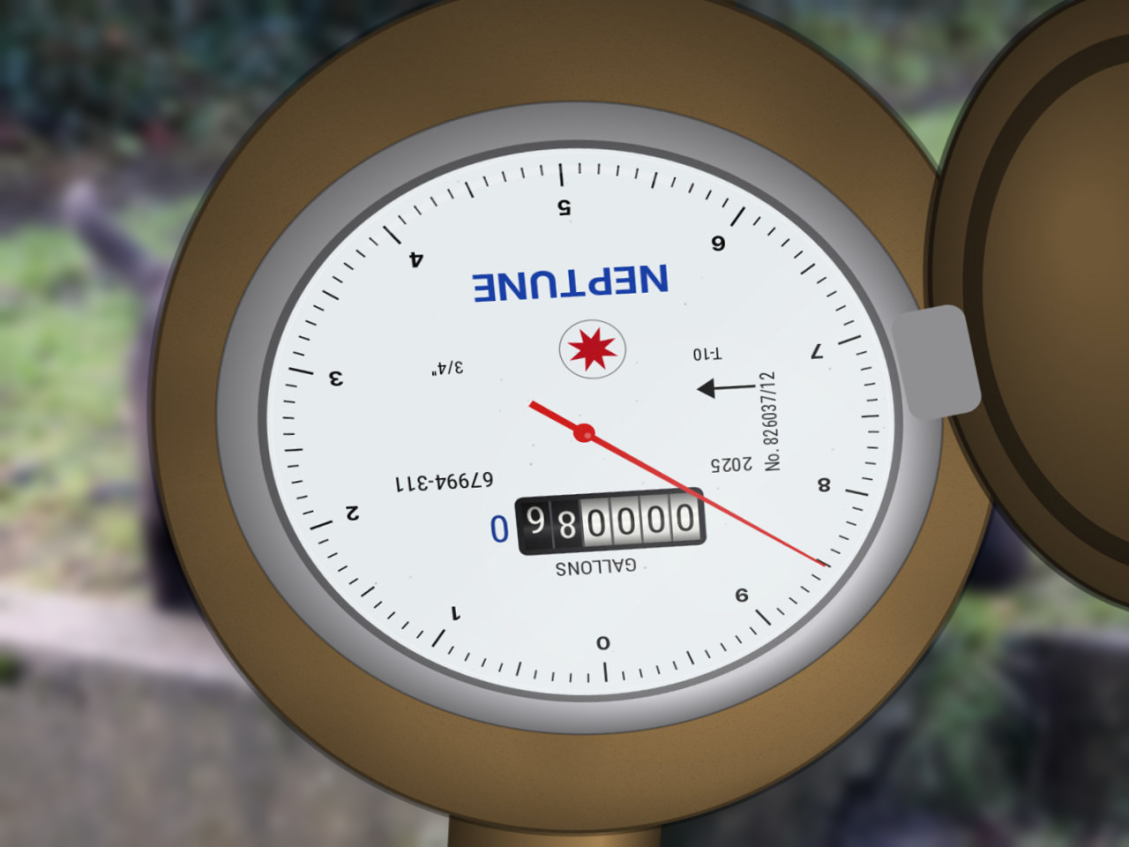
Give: 858.5 gal
